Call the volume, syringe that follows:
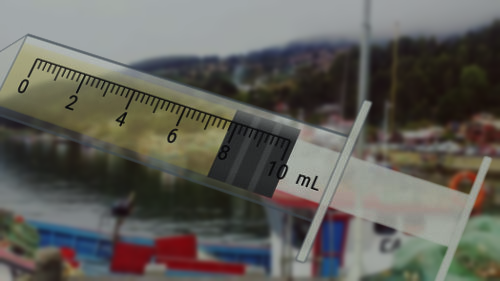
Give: 7.8 mL
